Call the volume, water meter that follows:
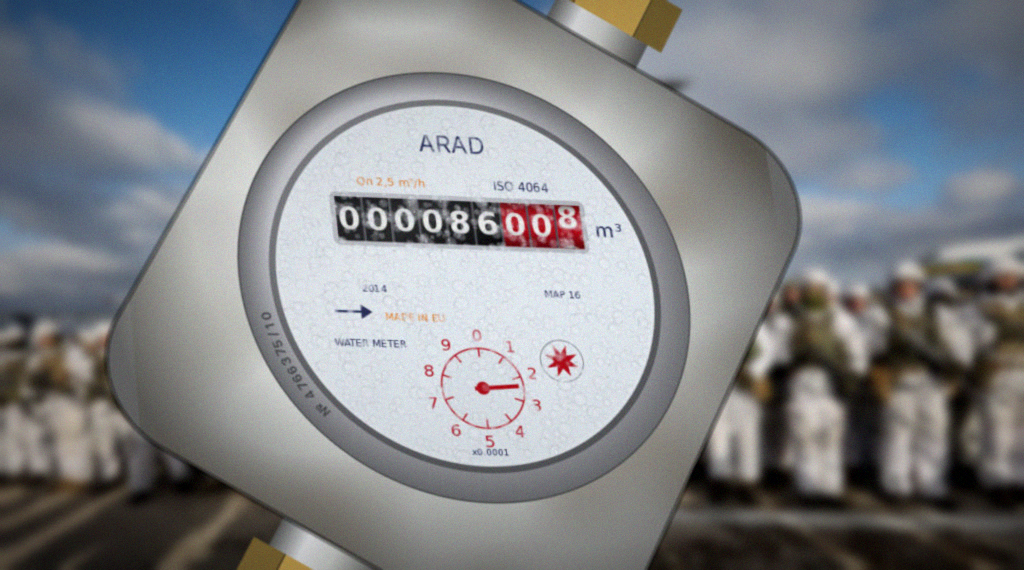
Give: 86.0082 m³
